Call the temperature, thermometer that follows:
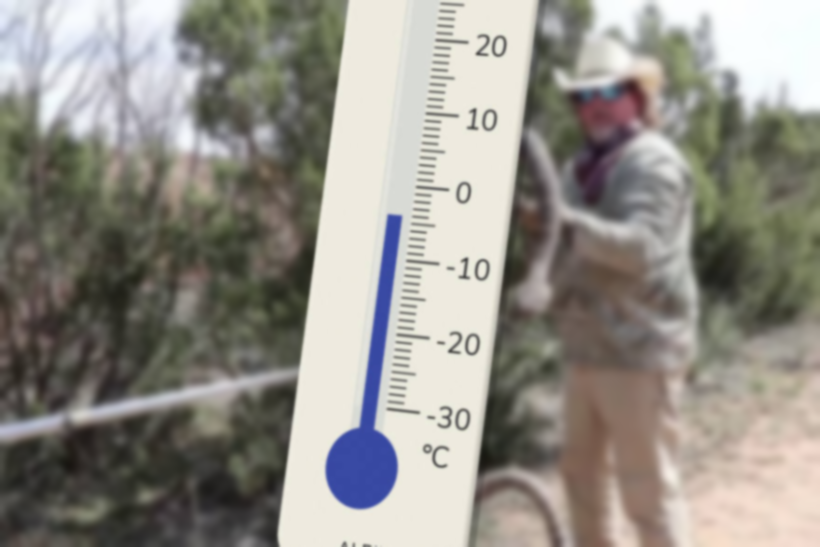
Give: -4 °C
